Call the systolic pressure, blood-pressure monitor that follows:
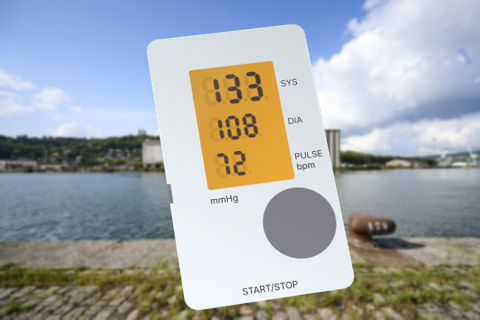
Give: 133 mmHg
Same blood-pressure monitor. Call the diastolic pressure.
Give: 108 mmHg
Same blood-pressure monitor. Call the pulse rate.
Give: 72 bpm
